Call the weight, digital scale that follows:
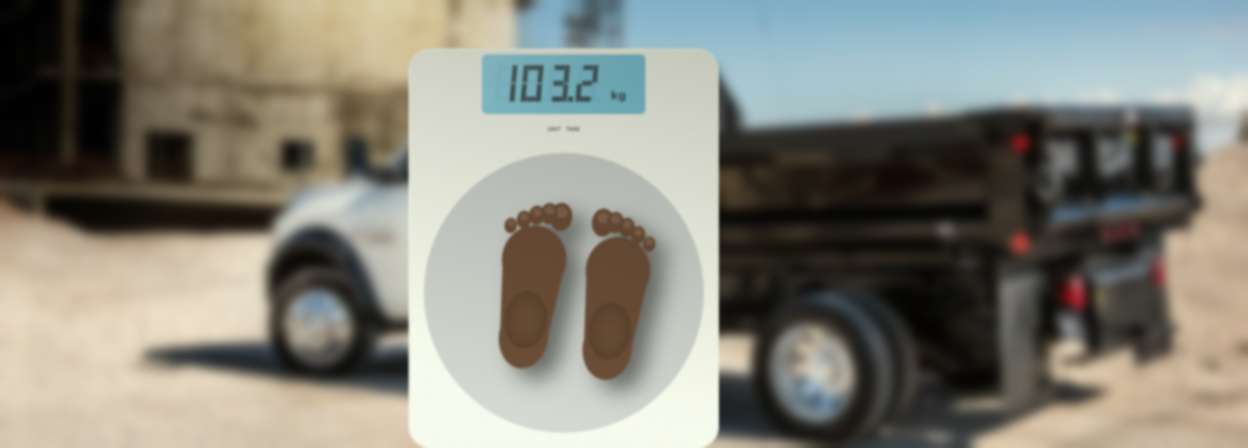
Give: 103.2 kg
